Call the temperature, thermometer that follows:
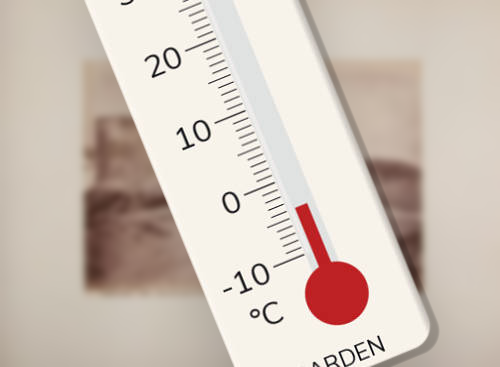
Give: -4 °C
